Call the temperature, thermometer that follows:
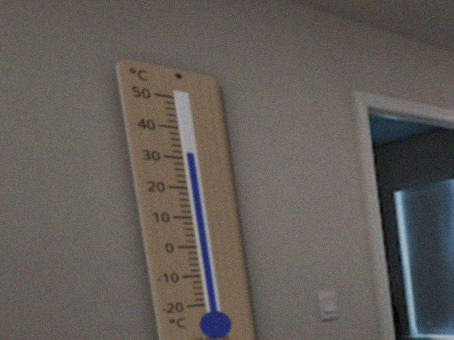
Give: 32 °C
